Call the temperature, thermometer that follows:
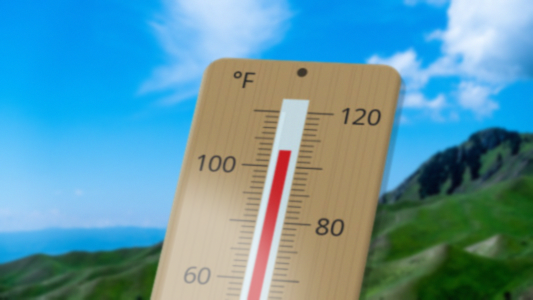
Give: 106 °F
